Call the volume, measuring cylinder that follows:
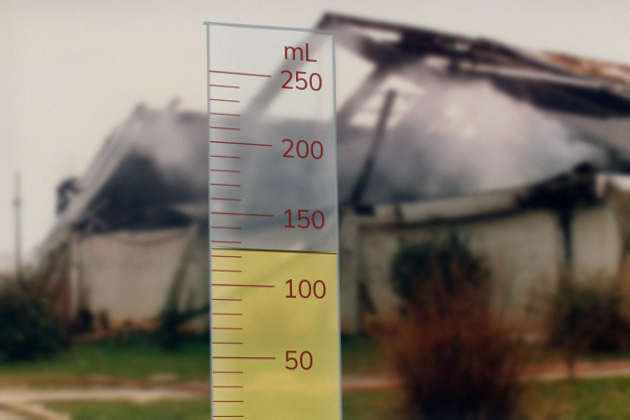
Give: 125 mL
